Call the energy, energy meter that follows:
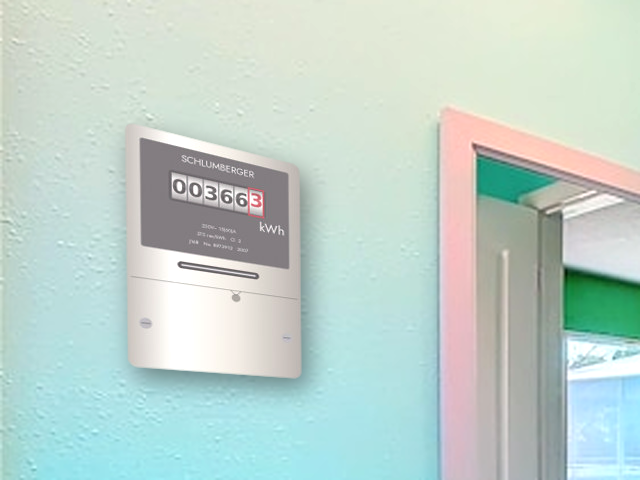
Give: 366.3 kWh
